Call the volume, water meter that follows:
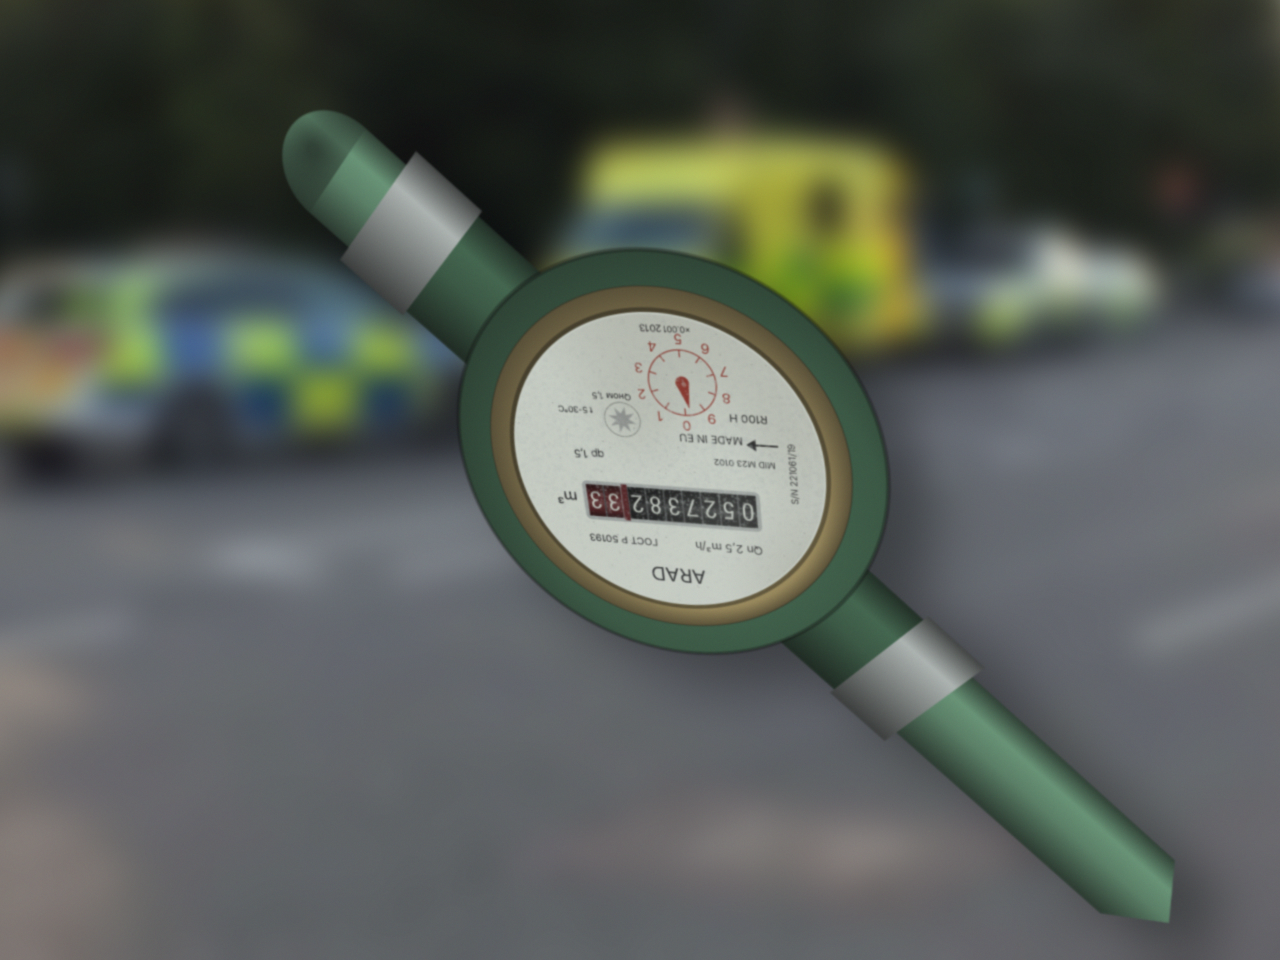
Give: 527382.329 m³
